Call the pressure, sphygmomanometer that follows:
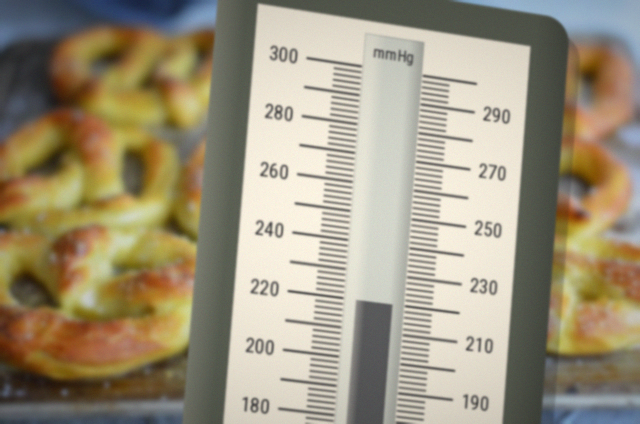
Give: 220 mmHg
